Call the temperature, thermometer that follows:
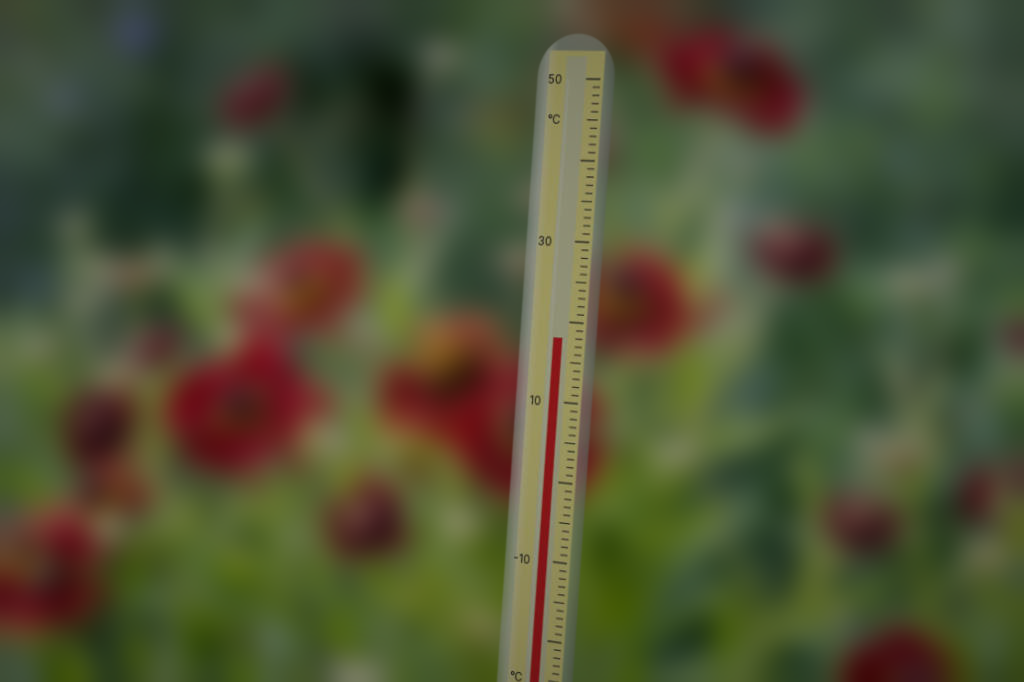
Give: 18 °C
